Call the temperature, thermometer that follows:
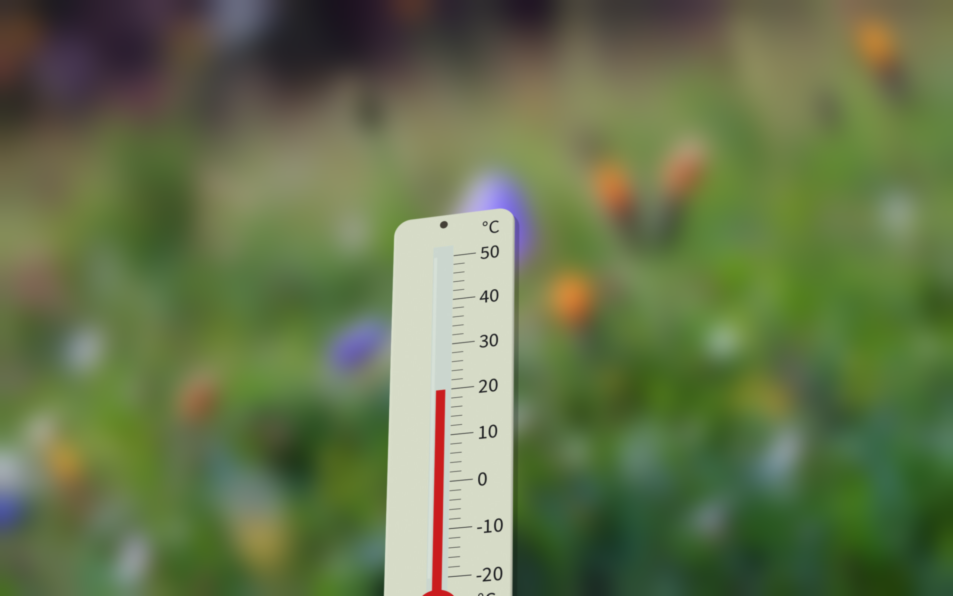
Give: 20 °C
